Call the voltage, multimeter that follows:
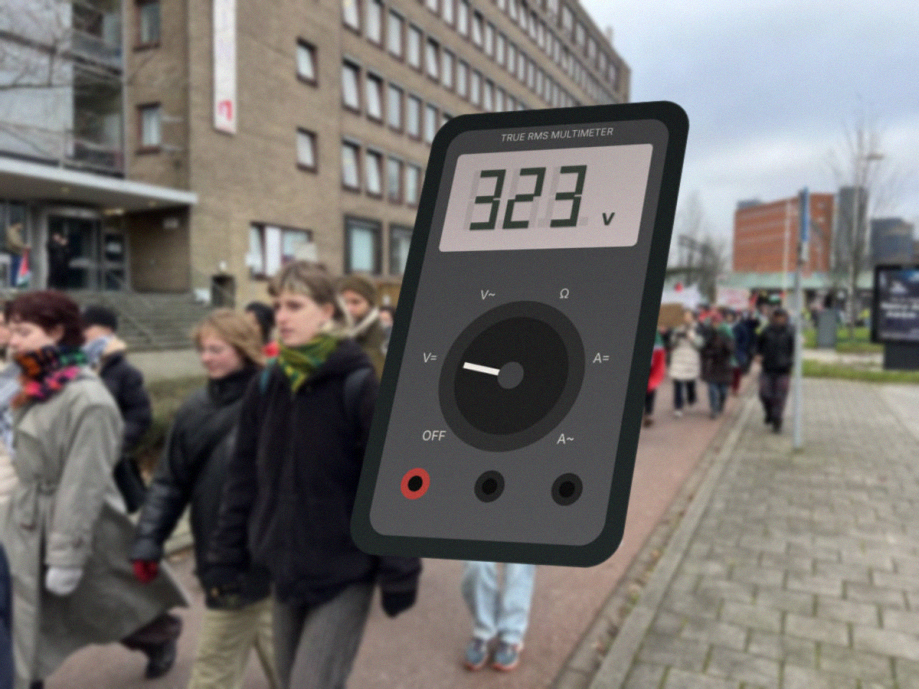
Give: 323 V
